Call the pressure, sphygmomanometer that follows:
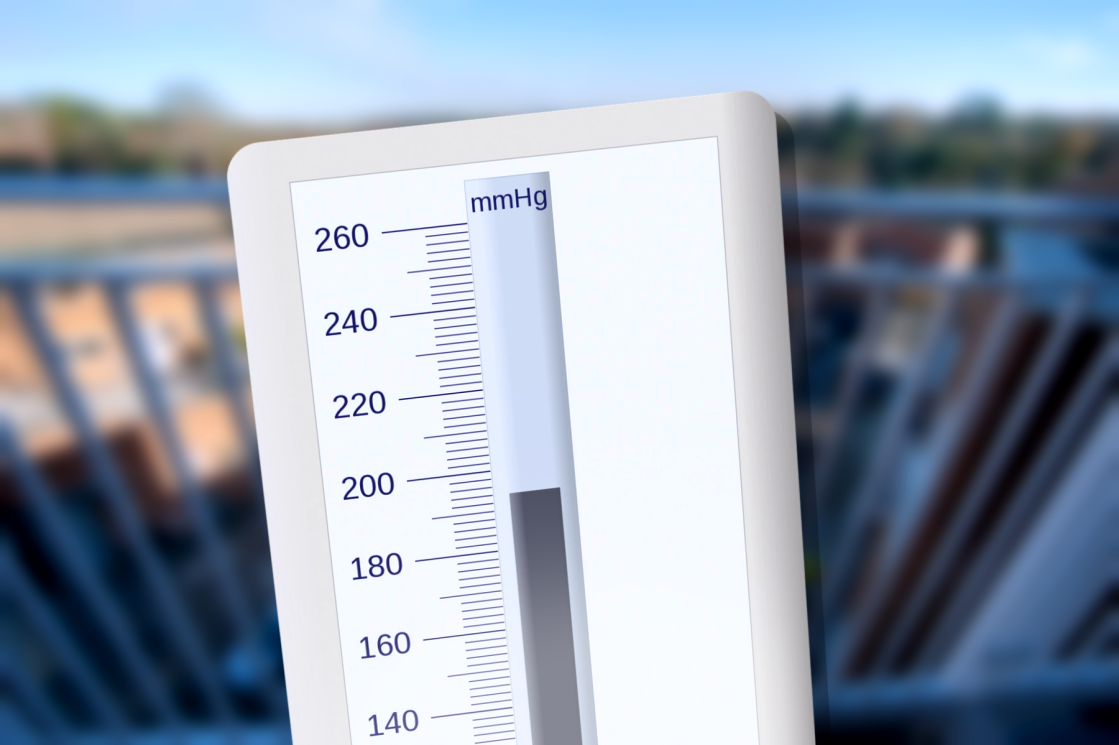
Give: 194 mmHg
